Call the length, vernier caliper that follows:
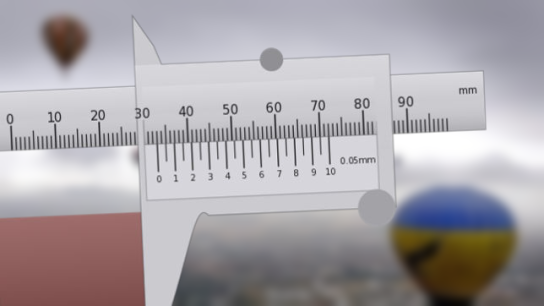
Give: 33.0 mm
